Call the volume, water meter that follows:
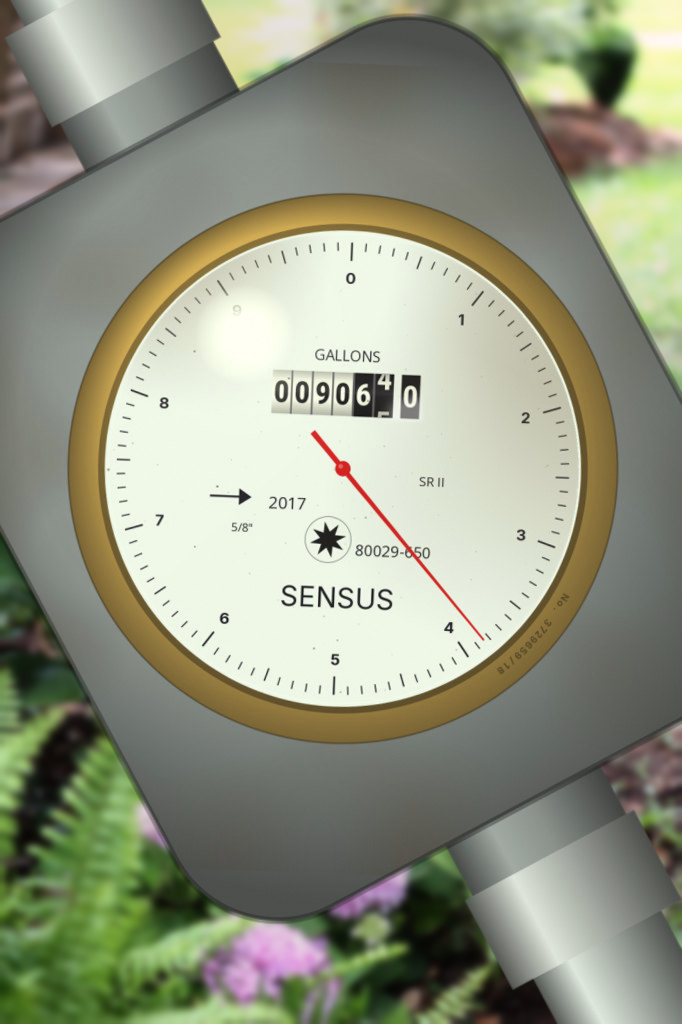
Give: 90643.8 gal
